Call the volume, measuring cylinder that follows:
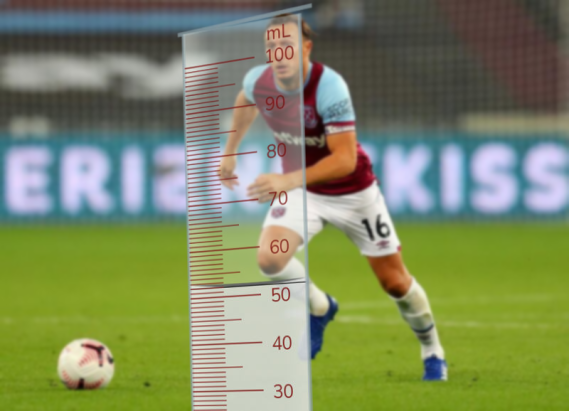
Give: 52 mL
